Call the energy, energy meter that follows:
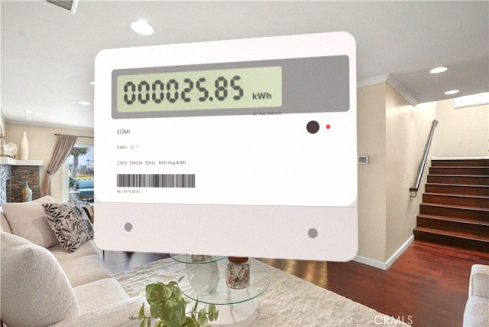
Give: 25.85 kWh
